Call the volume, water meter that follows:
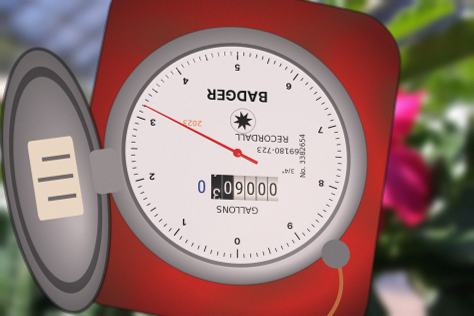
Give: 6033.2 gal
